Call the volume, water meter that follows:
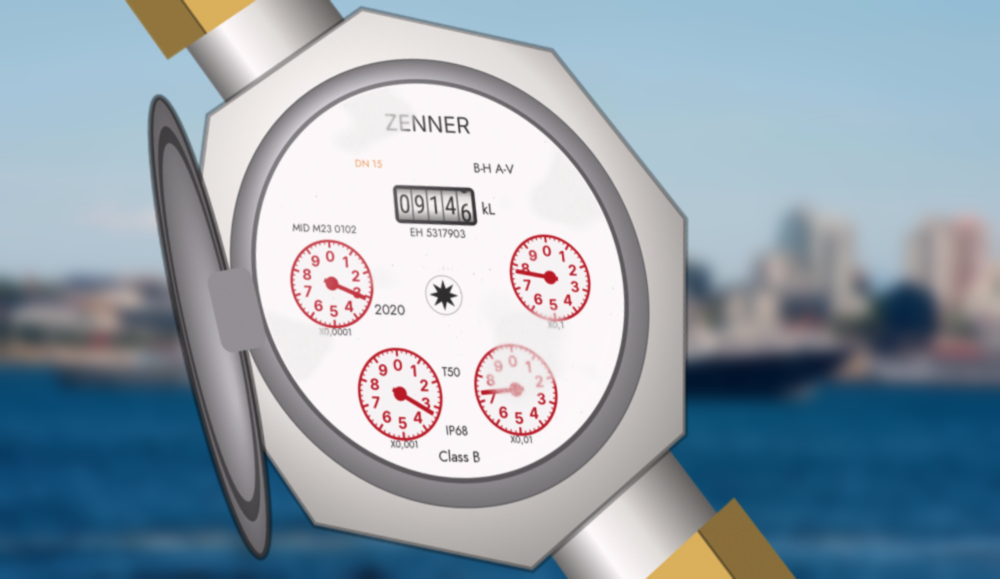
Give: 9145.7733 kL
